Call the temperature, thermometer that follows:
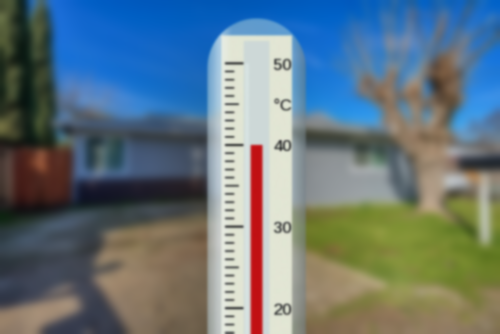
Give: 40 °C
